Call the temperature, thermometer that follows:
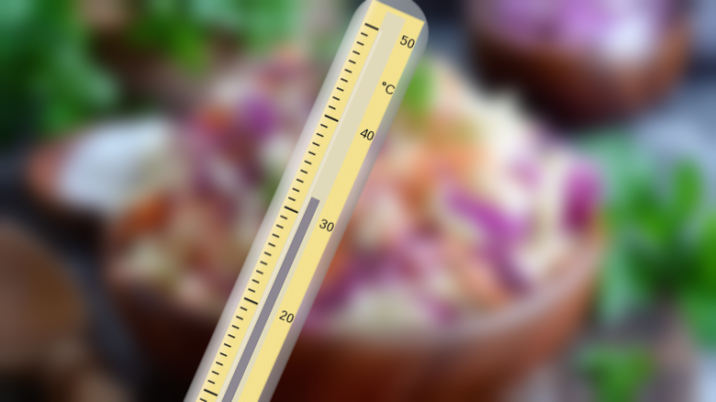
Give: 32 °C
